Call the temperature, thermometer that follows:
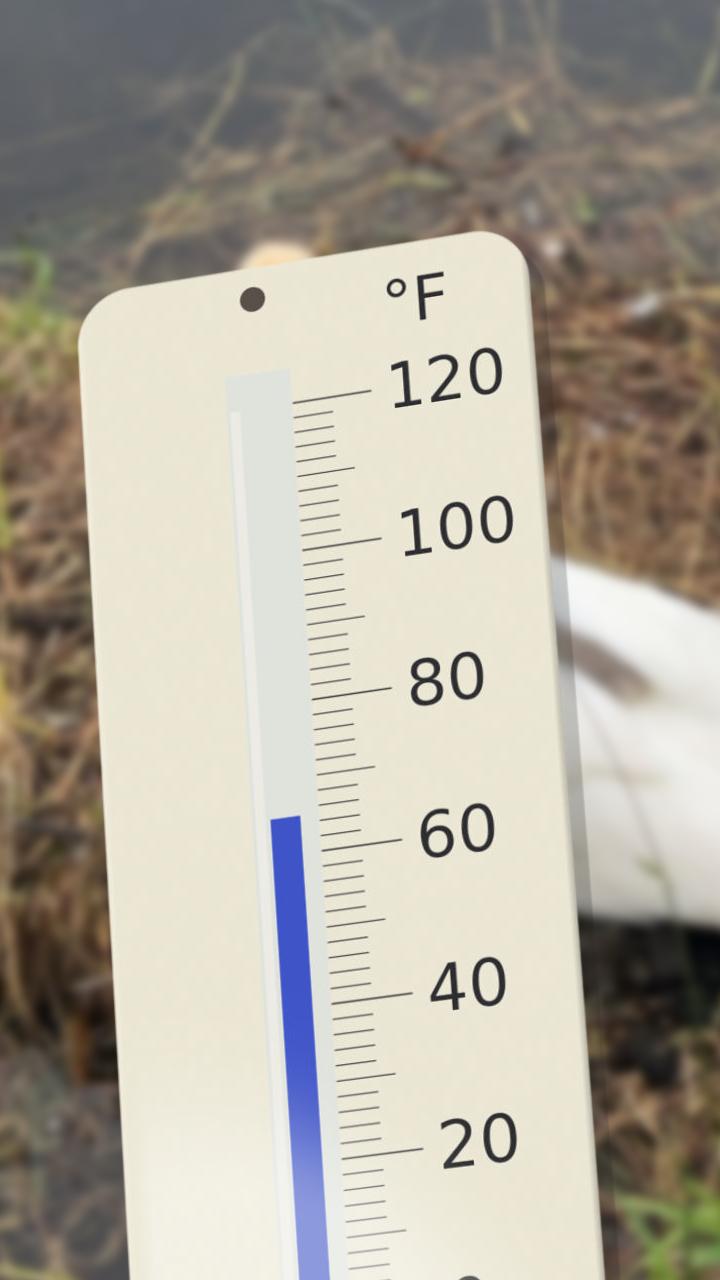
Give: 65 °F
